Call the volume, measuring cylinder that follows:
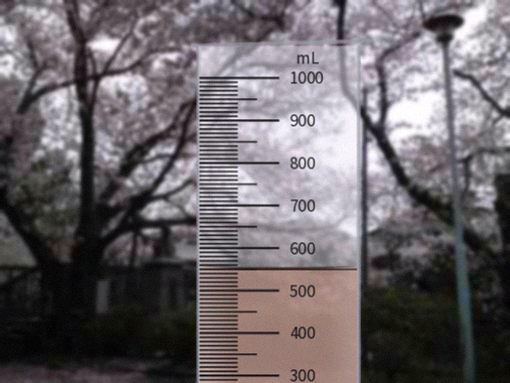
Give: 550 mL
